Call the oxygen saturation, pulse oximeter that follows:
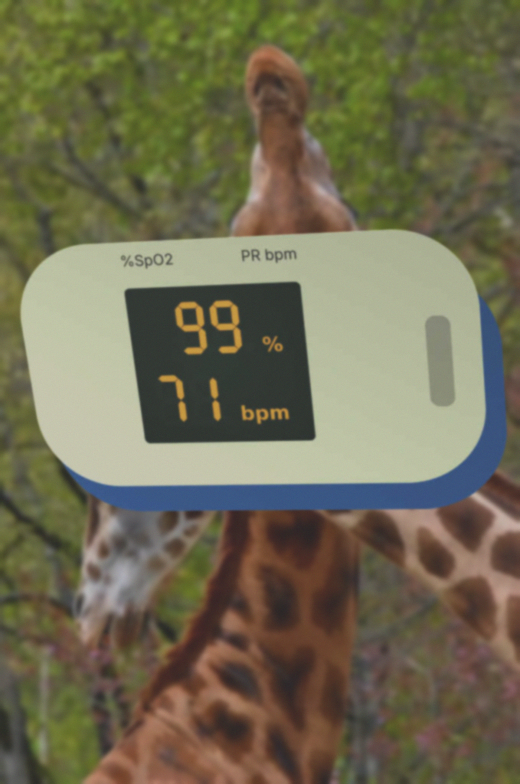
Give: 99 %
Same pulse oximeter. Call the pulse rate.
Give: 71 bpm
